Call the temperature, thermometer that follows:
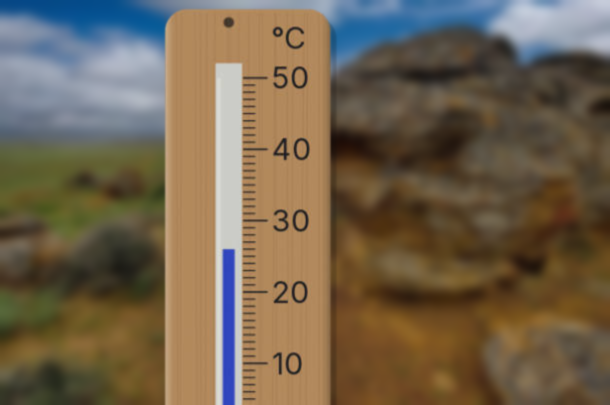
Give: 26 °C
